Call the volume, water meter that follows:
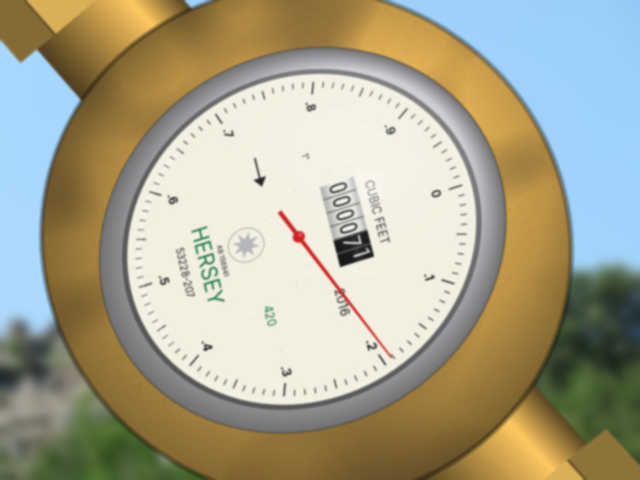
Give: 71.19 ft³
